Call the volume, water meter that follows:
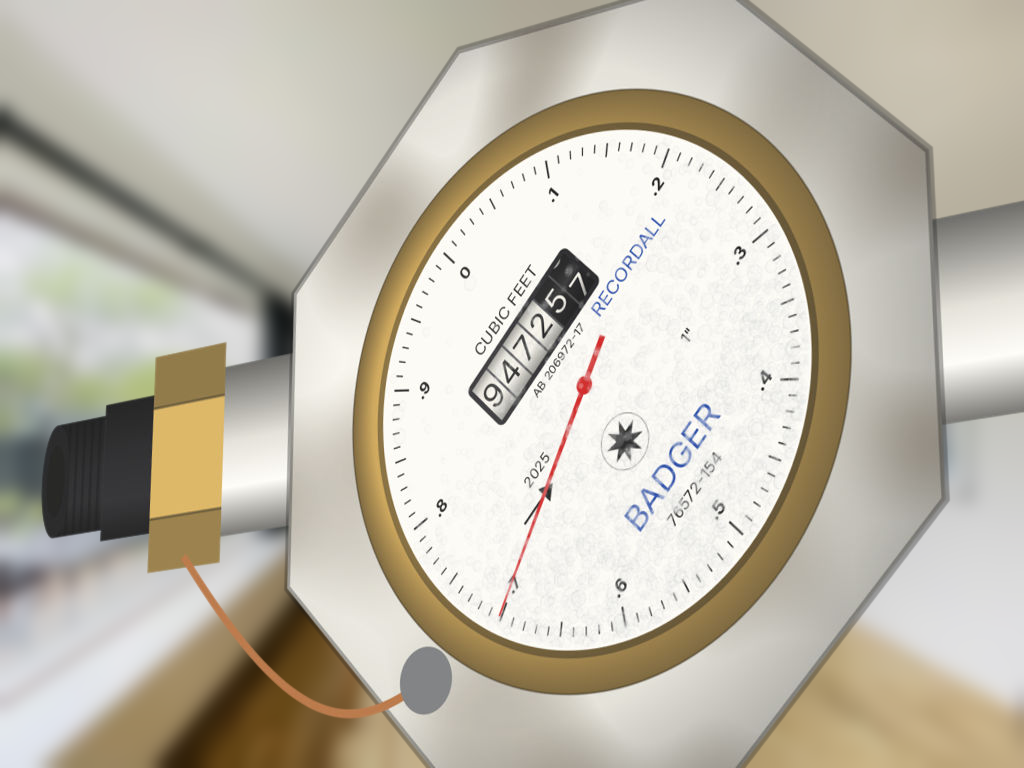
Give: 947256.70 ft³
